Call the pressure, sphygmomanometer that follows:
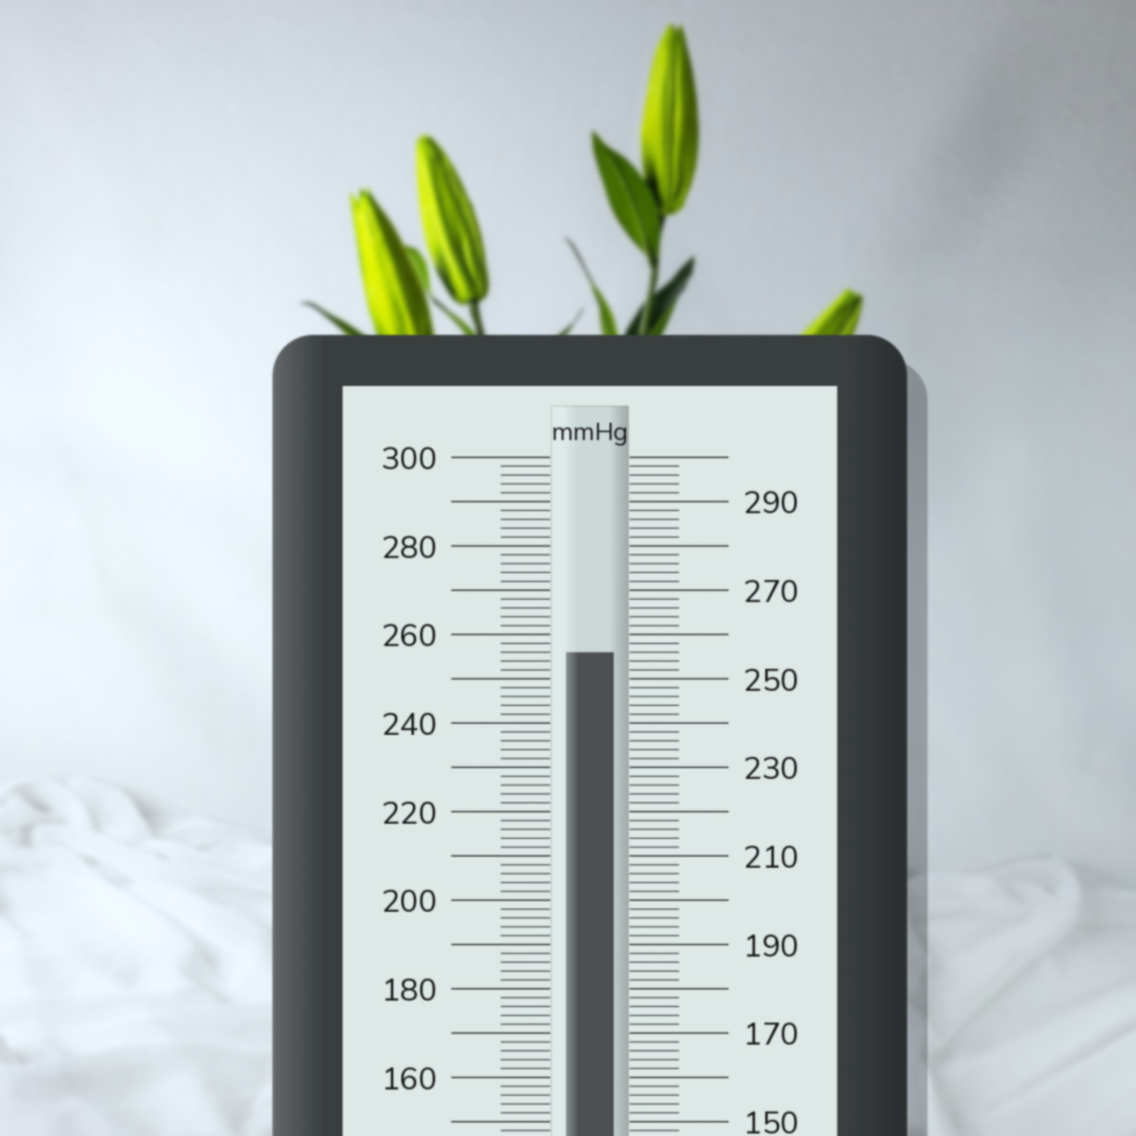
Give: 256 mmHg
